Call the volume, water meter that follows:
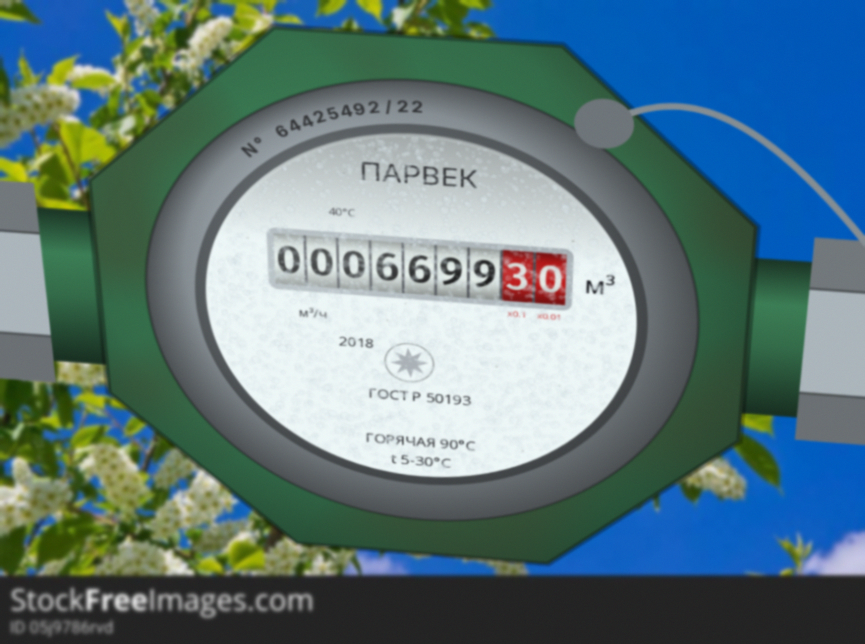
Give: 6699.30 m³
